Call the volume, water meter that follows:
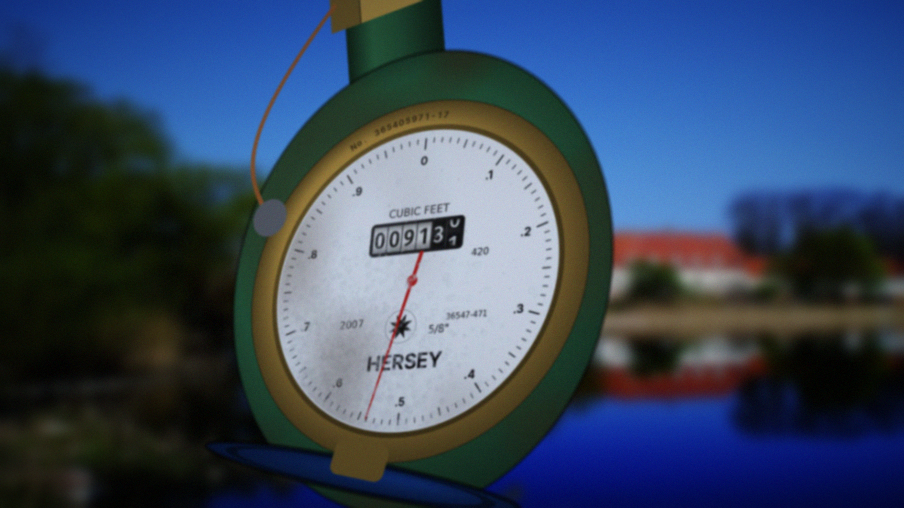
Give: 9130.54 ft³
